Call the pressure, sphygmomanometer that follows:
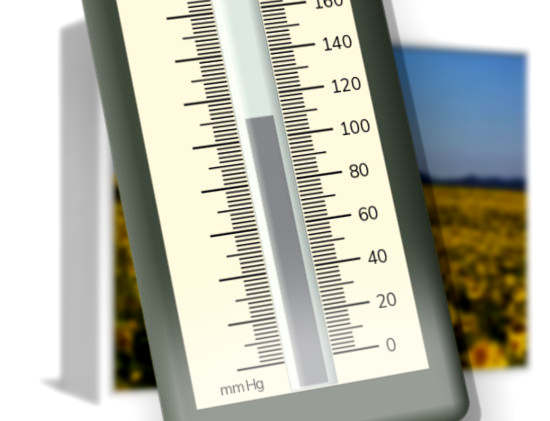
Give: 110 mmHg
